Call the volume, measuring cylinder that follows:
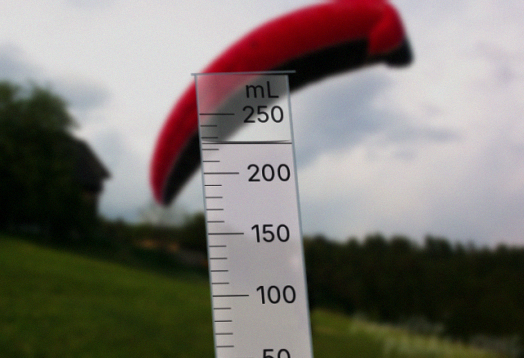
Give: 225 mL
